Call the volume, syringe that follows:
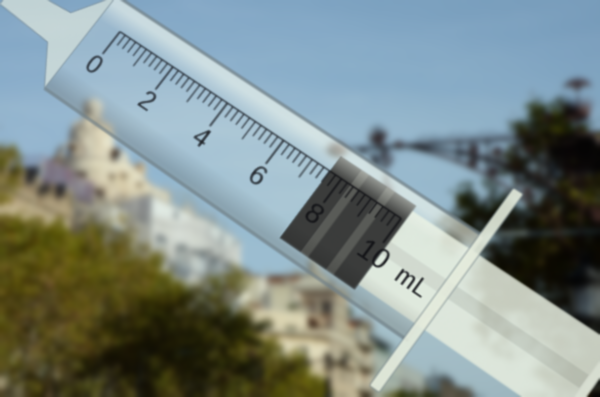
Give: 7.6 mL
